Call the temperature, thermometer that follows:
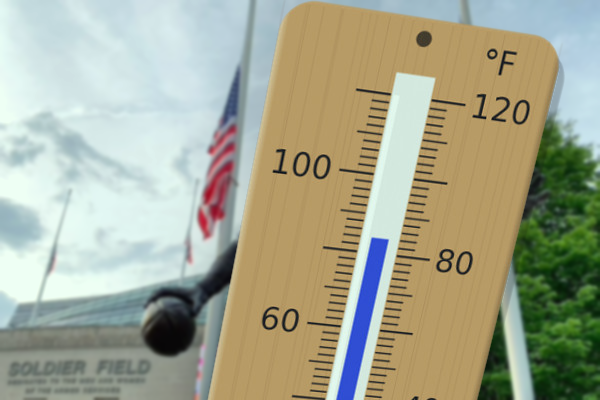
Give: 84 °F
